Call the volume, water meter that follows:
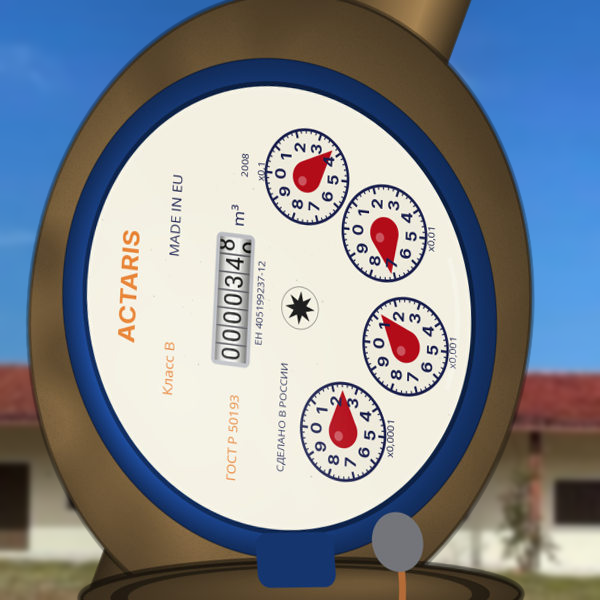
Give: 348.3712 m³
